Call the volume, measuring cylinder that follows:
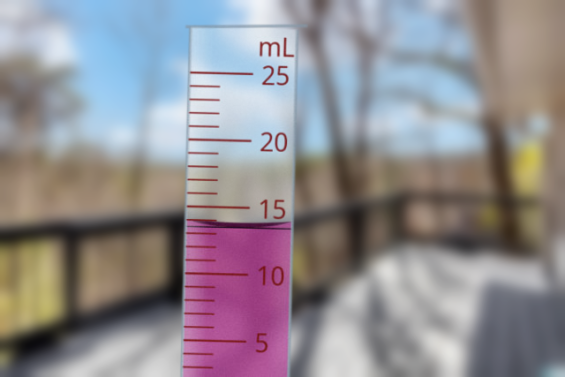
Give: 13.5 mL
